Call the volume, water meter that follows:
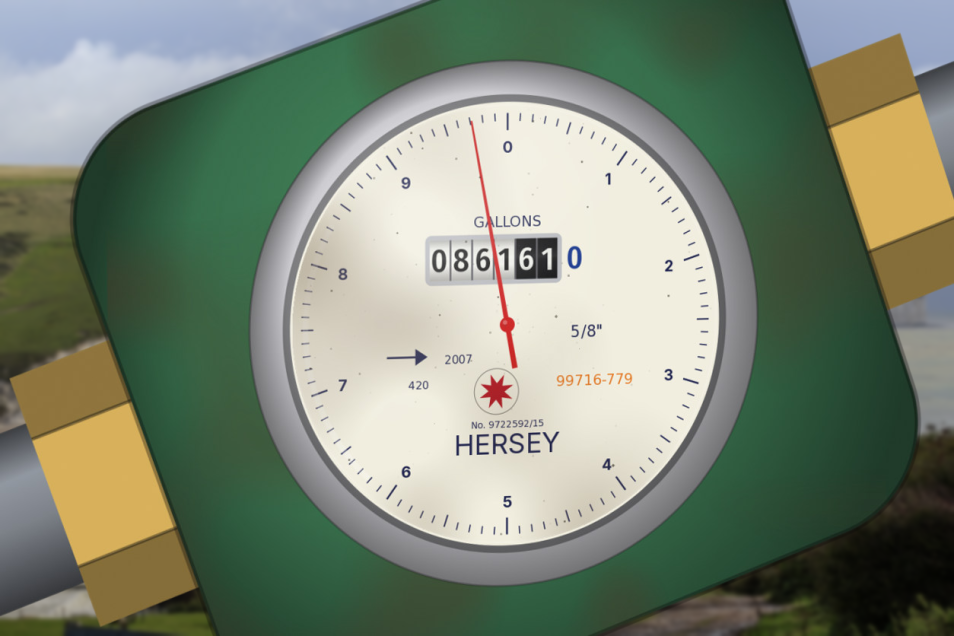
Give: 861609.7 gal
